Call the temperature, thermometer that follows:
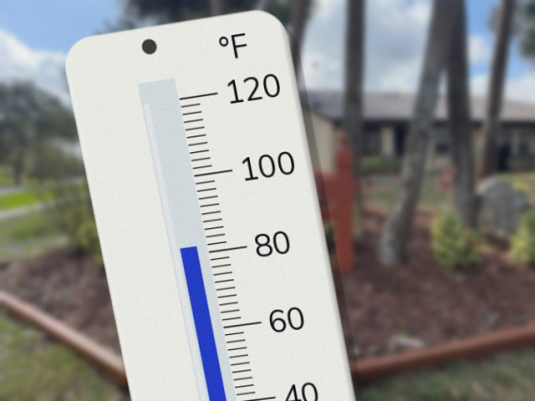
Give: 82 °F
